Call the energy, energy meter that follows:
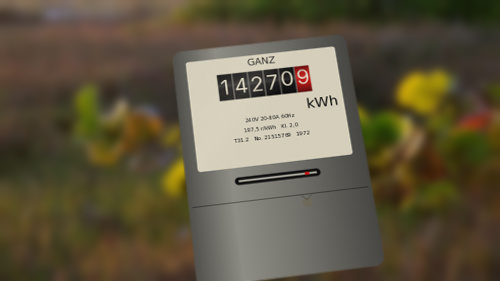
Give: 14270.9 kWh
